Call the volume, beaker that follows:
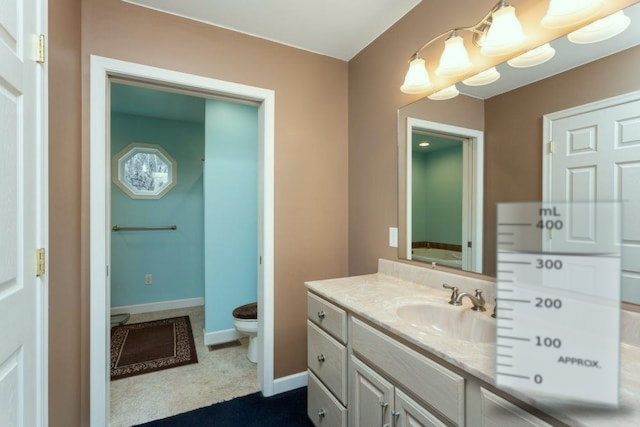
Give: 325 mL
